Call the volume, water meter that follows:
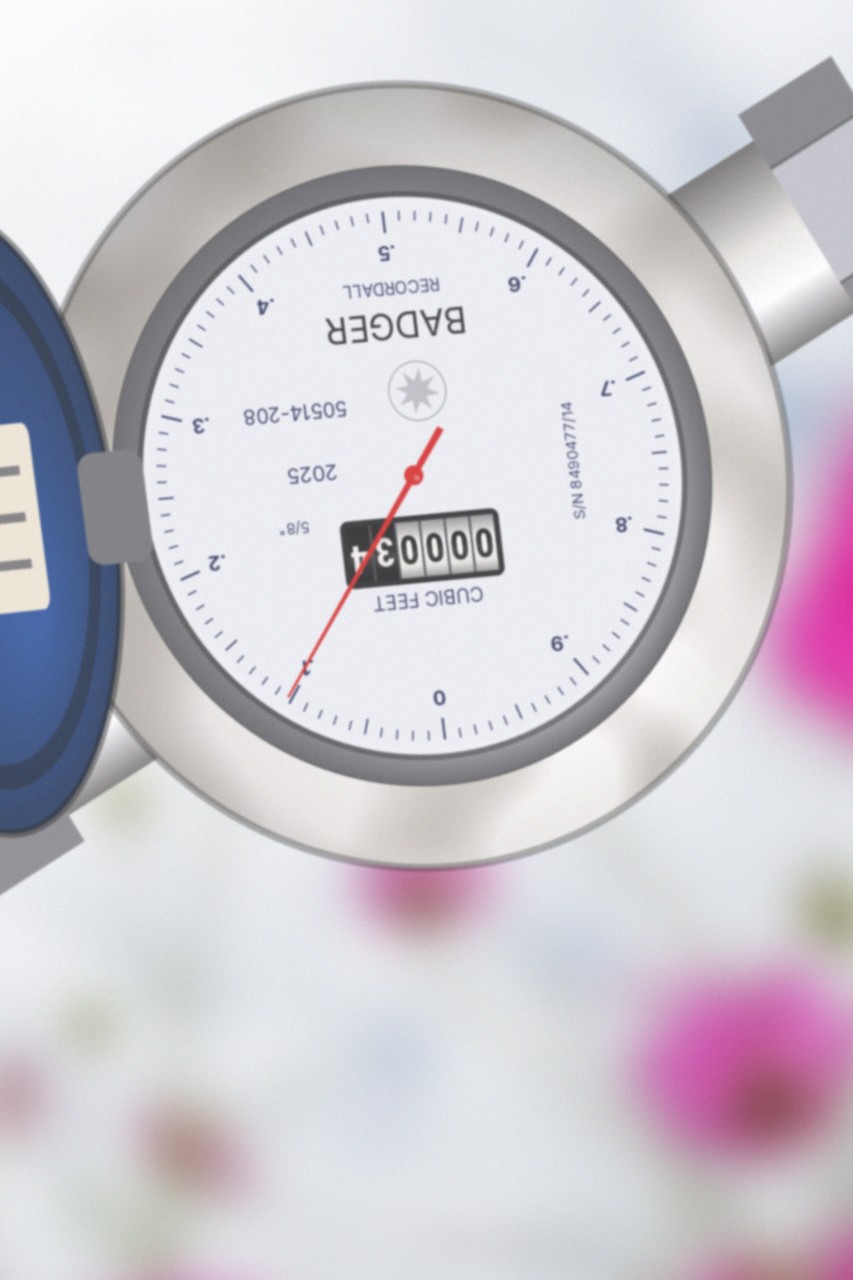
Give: 34.10 ft³
